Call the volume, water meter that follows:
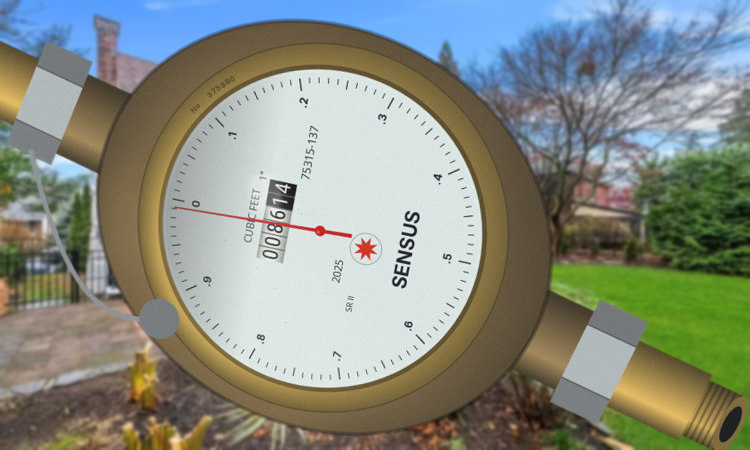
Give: 8613.99 ft³
